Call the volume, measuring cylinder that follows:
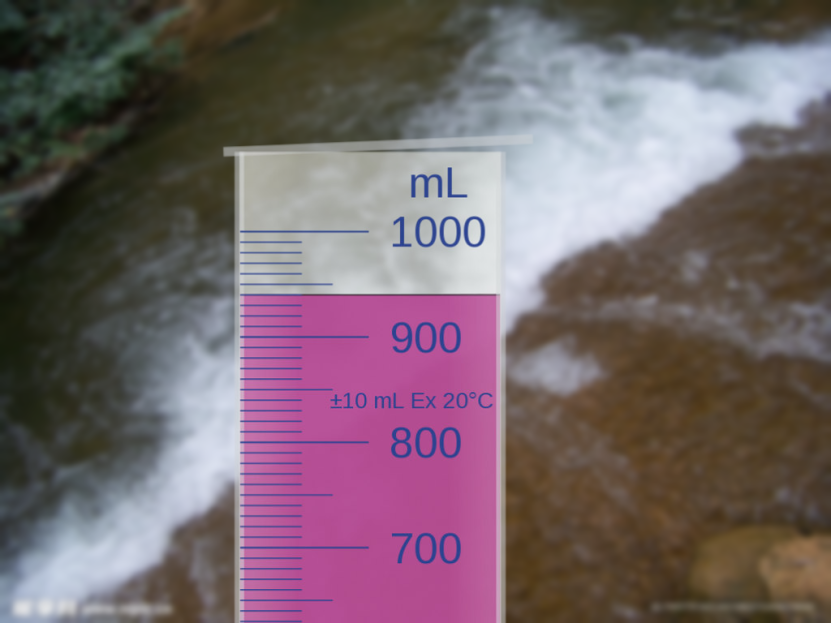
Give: 940 mL
